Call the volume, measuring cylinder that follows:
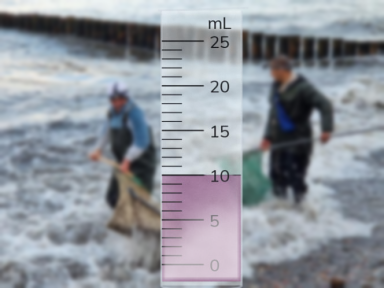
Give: 10 mL
